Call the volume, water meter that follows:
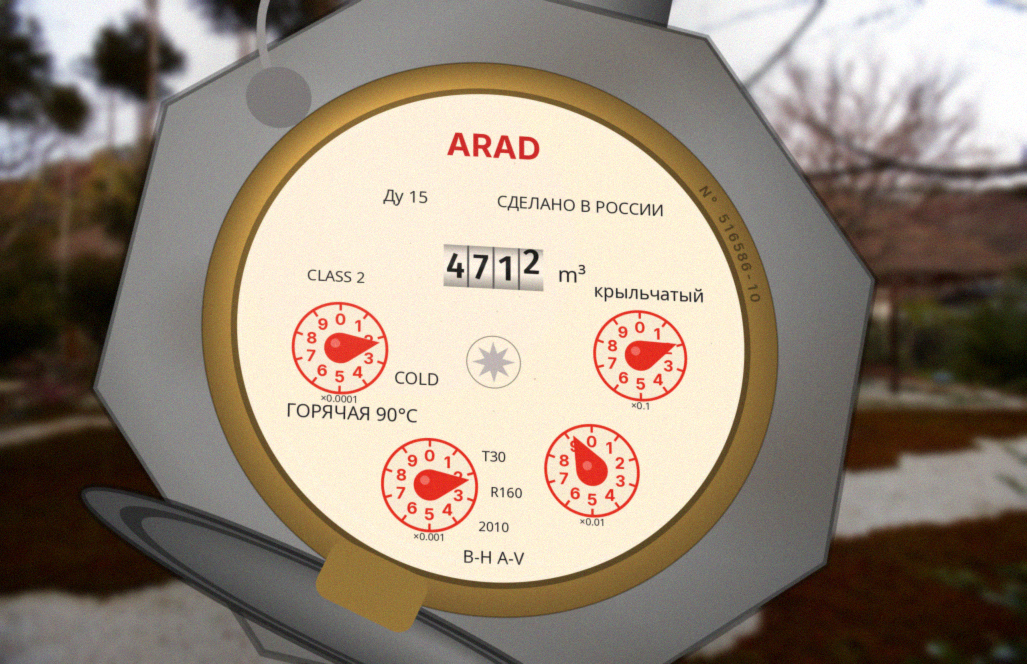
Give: 4712.1922 m³
